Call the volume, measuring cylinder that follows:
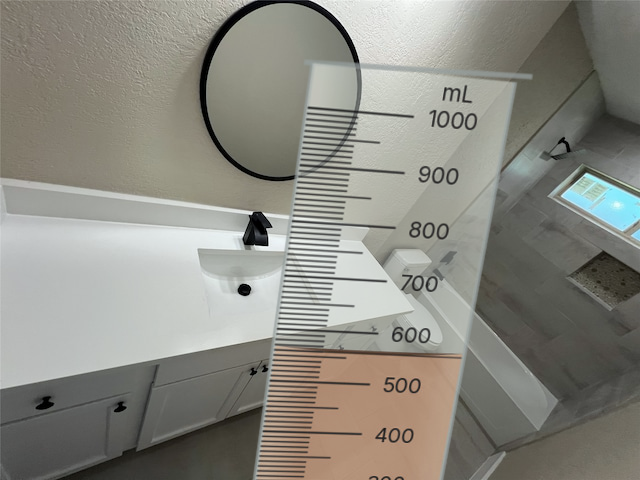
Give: 560 mL
